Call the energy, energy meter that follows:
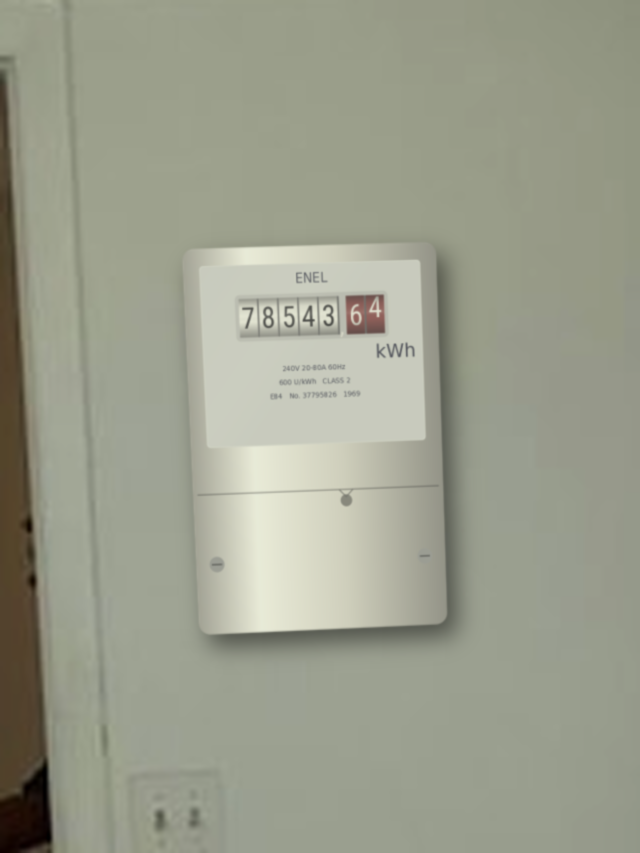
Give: 78543.64 kWh
